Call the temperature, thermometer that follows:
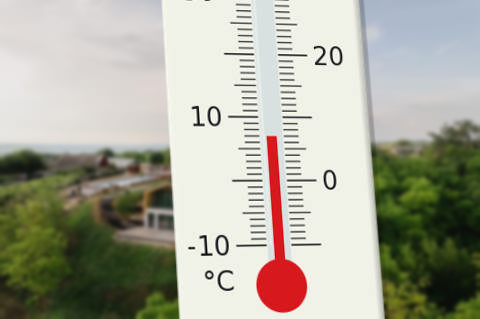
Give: 7 °C
